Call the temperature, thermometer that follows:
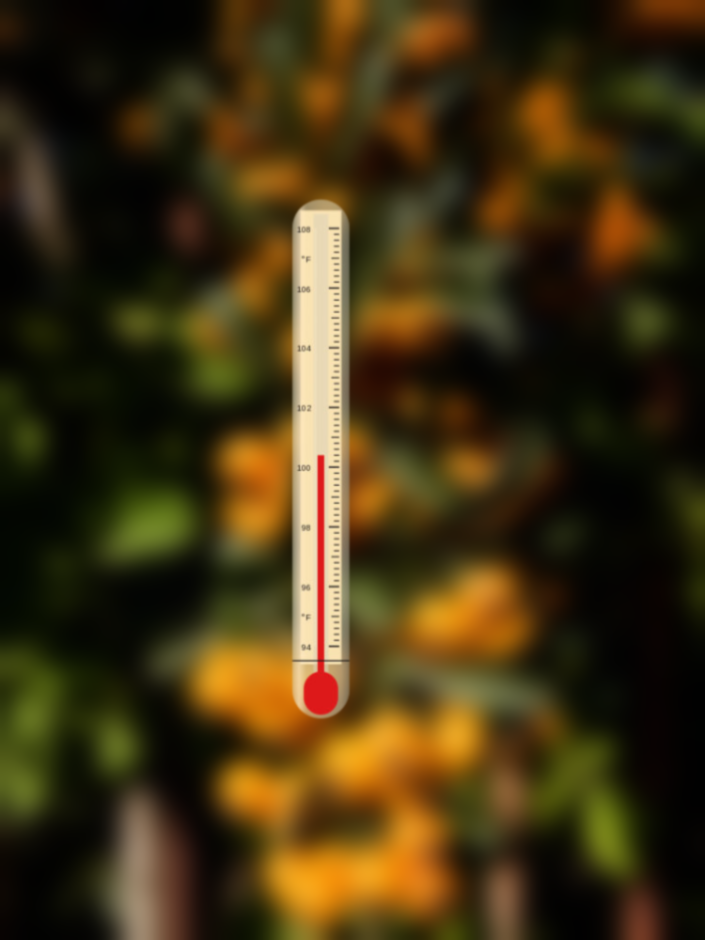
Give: 100.4 °F
